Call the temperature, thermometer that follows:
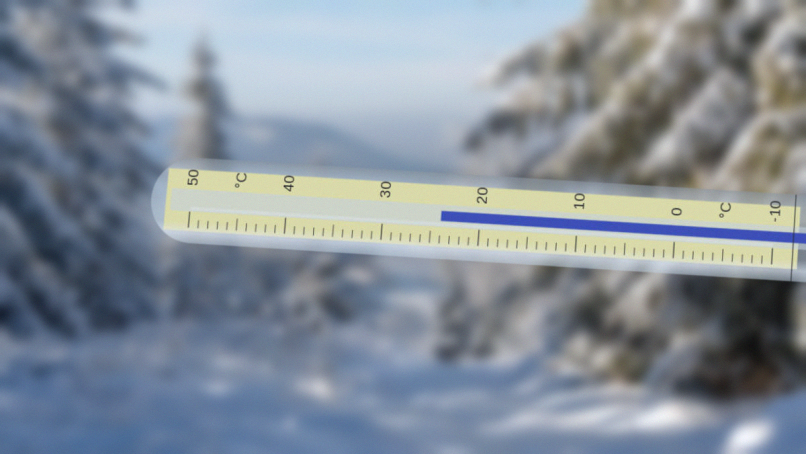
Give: 24 °C
